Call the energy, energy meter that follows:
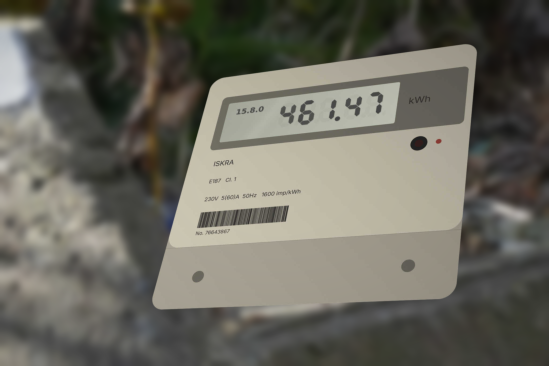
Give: 461.47 kWh
